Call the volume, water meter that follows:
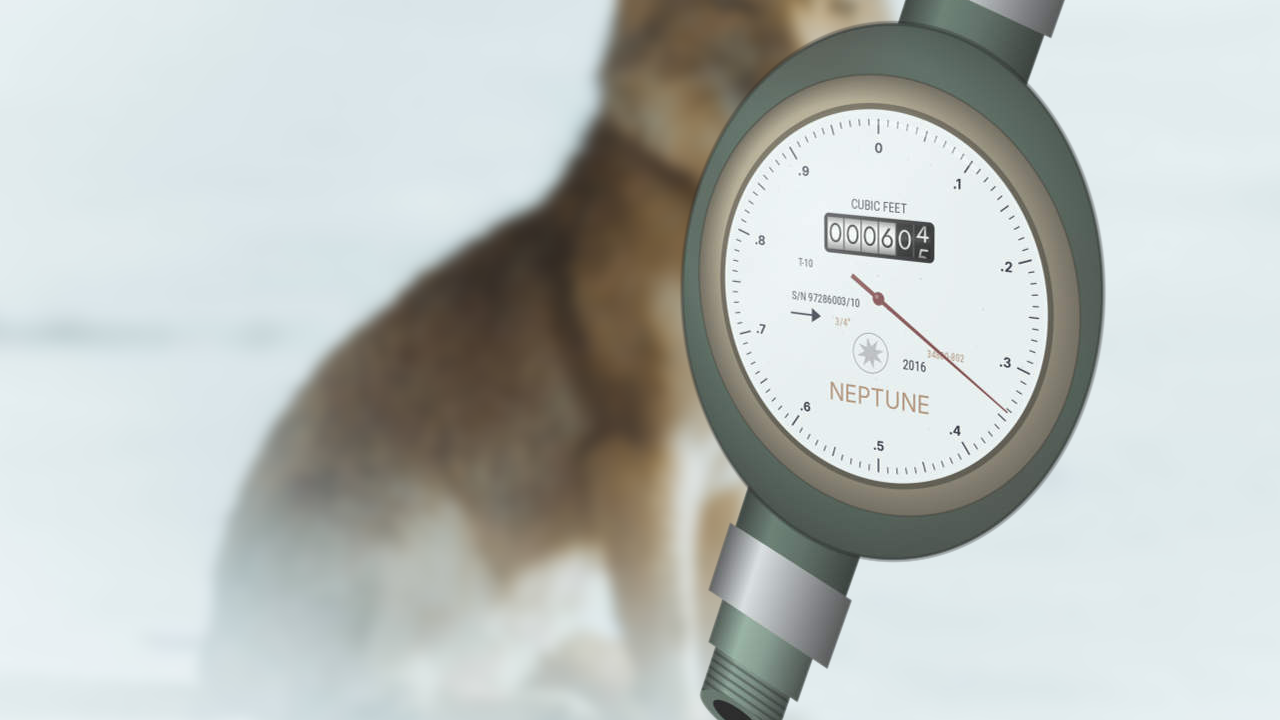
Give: 604.34 ft³
